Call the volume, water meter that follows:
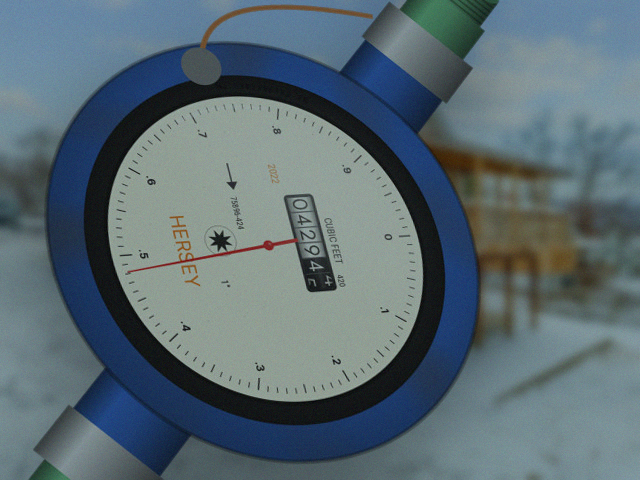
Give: 42944.48 ft³
